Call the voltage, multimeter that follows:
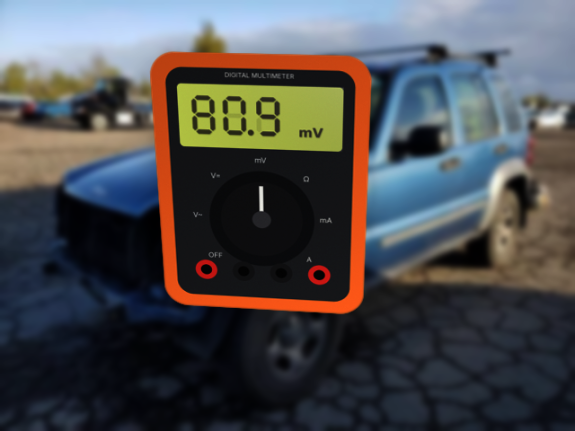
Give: 80.9 mV
